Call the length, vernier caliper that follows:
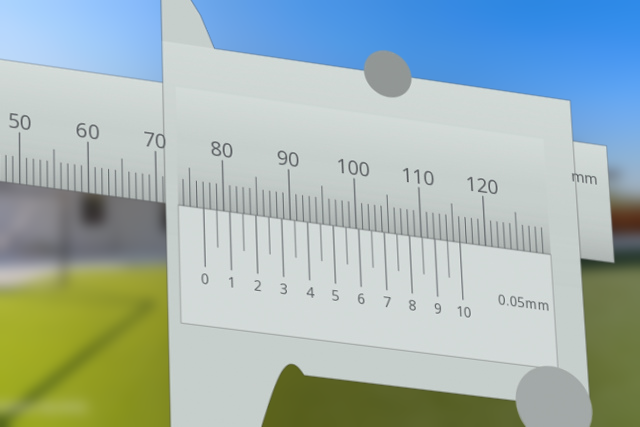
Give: 77.0 mm
